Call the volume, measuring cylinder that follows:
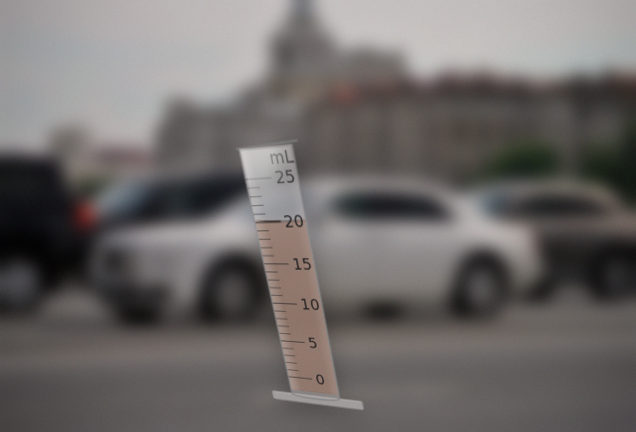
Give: 20 mL
